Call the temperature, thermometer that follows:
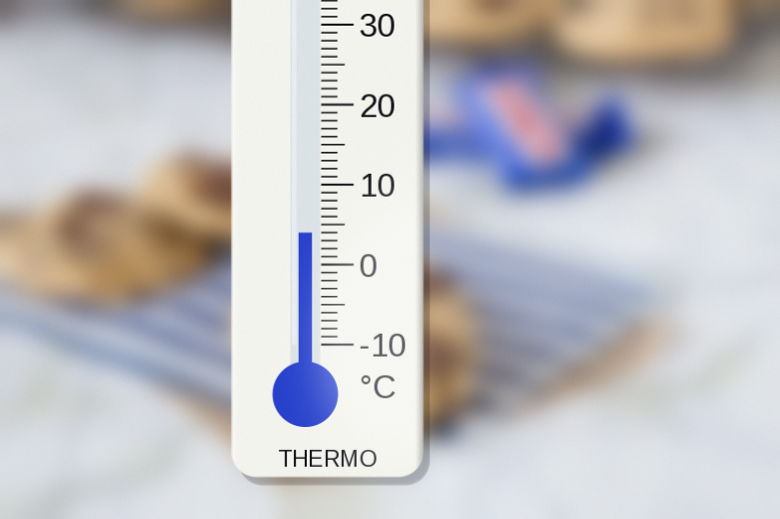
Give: 4 °C
